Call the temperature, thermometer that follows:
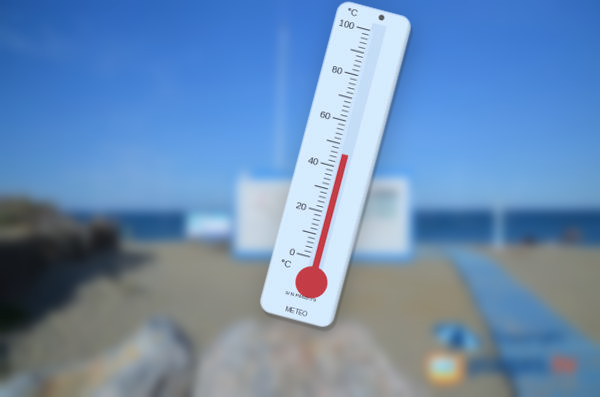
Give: 46 °C
